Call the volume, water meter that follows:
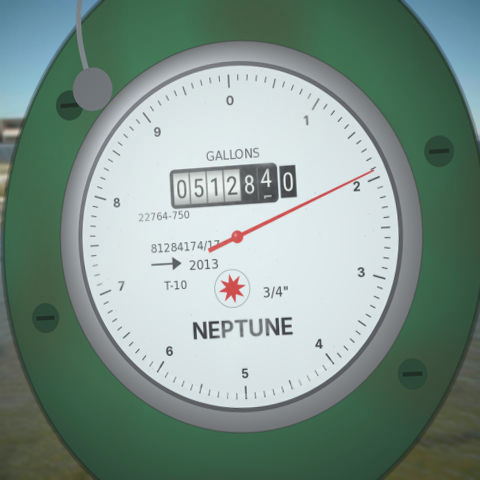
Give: 512841.9 gal
